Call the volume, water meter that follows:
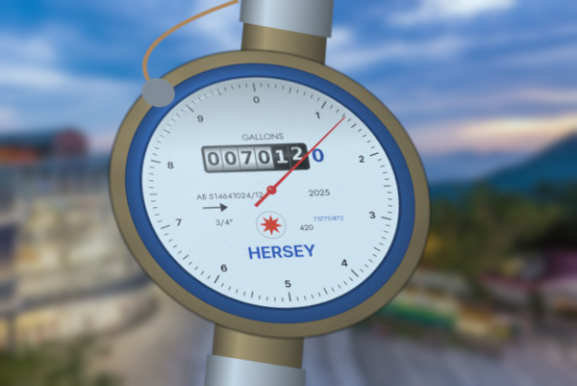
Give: 70121.3 gal
